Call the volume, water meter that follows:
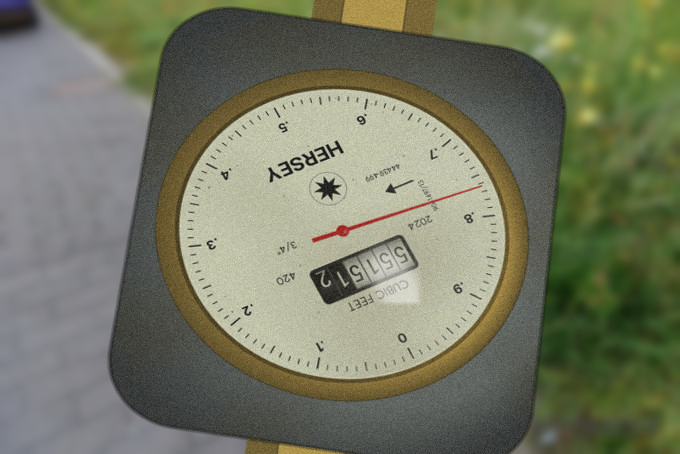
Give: 551511.76 ft³
